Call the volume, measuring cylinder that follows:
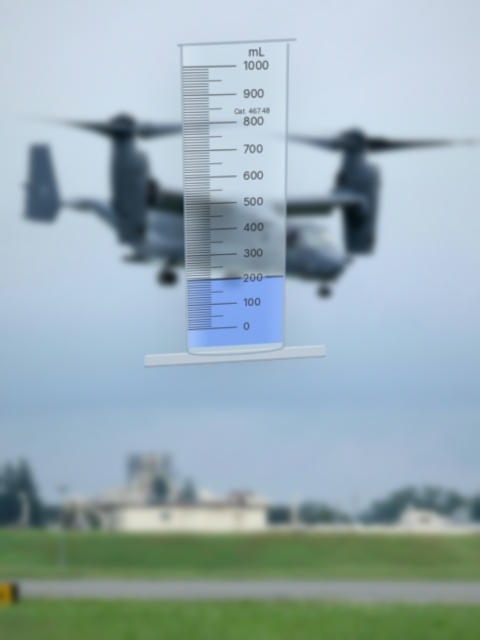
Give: 200 mL
